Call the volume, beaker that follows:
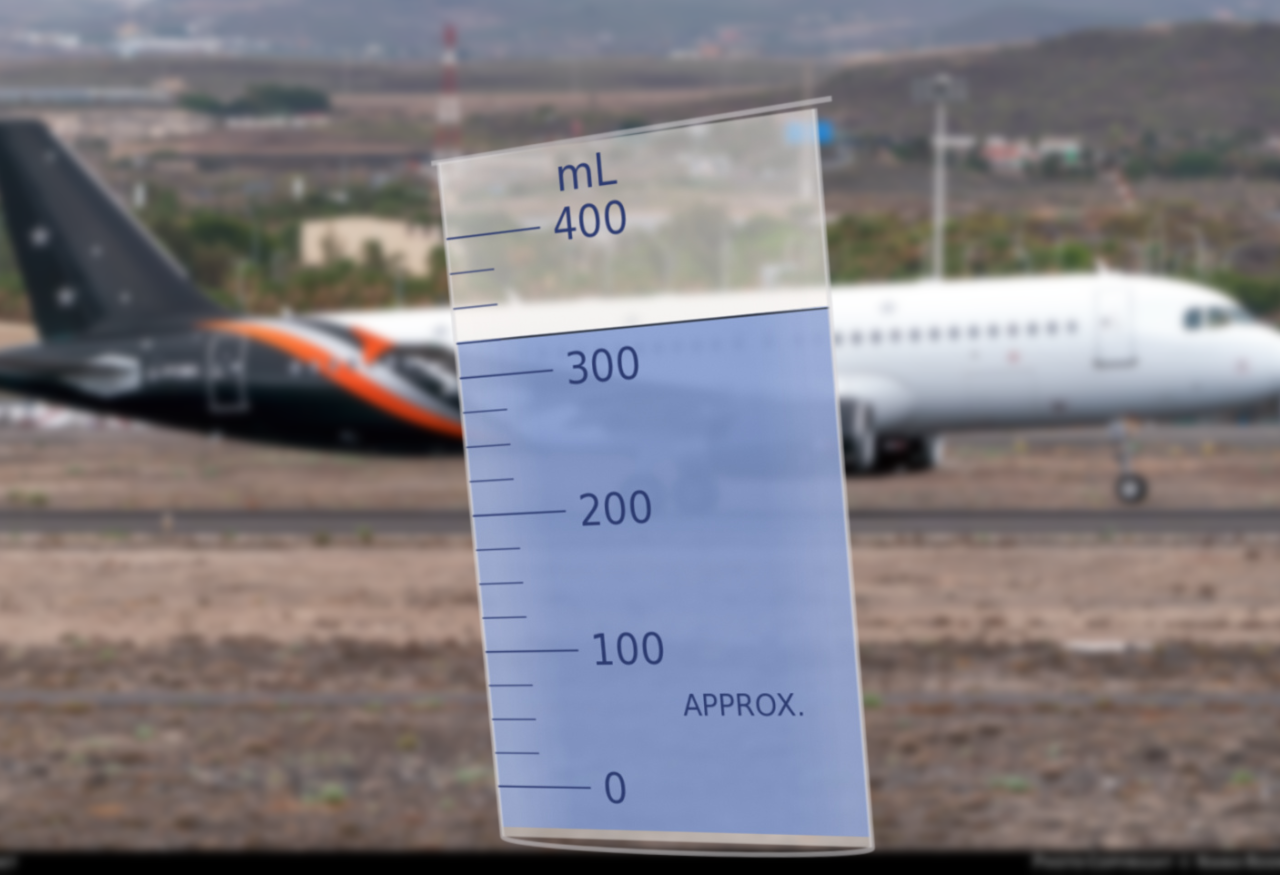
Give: 325 mL
